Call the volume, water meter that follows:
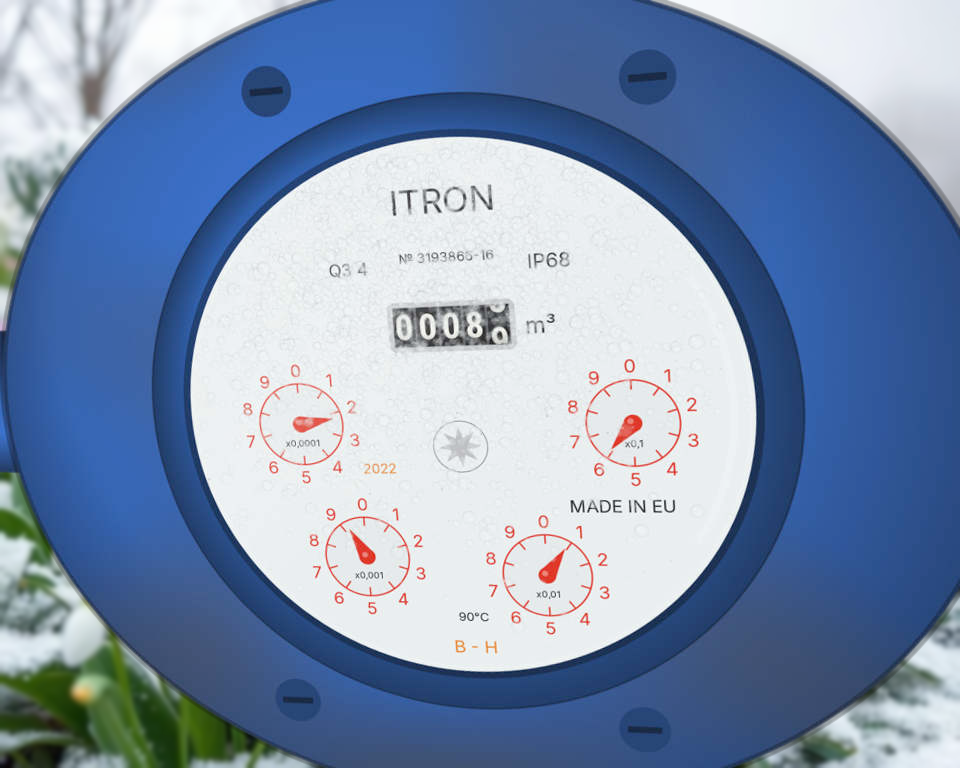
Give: 88.6092 m³
